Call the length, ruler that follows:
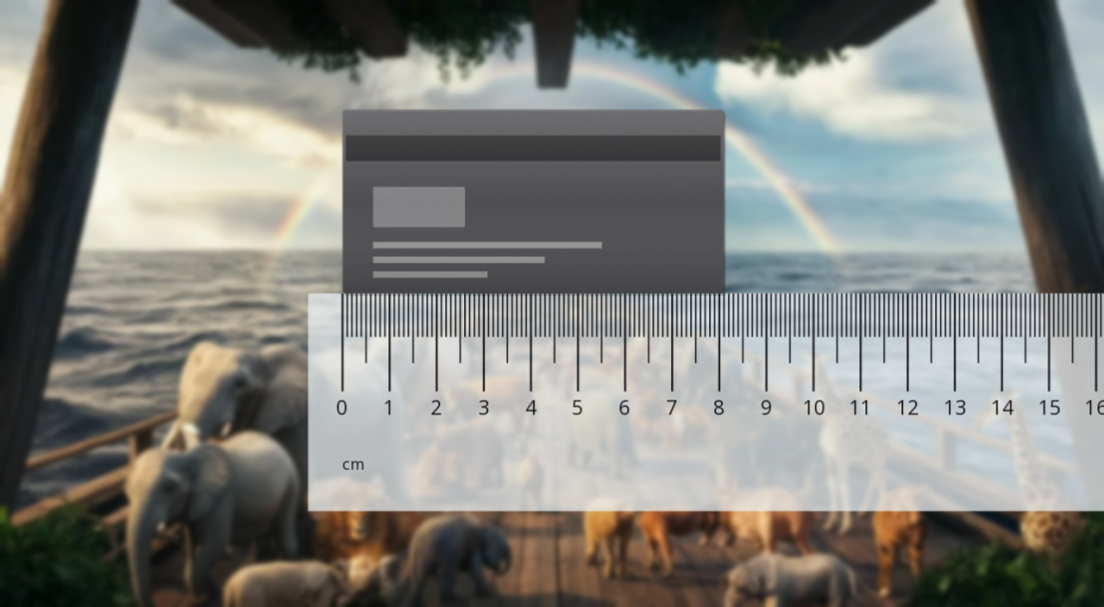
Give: 8.1 cm
